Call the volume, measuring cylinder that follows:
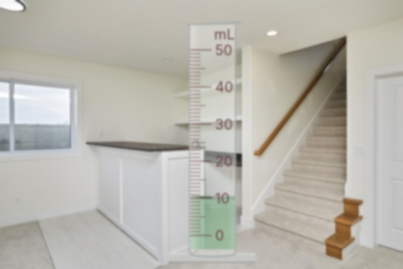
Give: 10 mL
